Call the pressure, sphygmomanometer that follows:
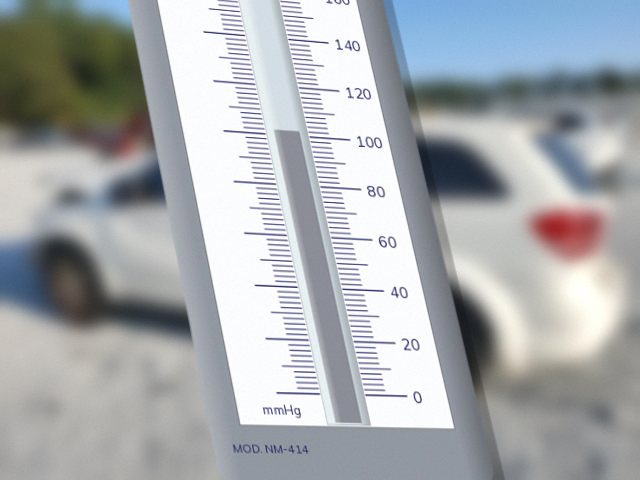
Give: 102 mmHg
